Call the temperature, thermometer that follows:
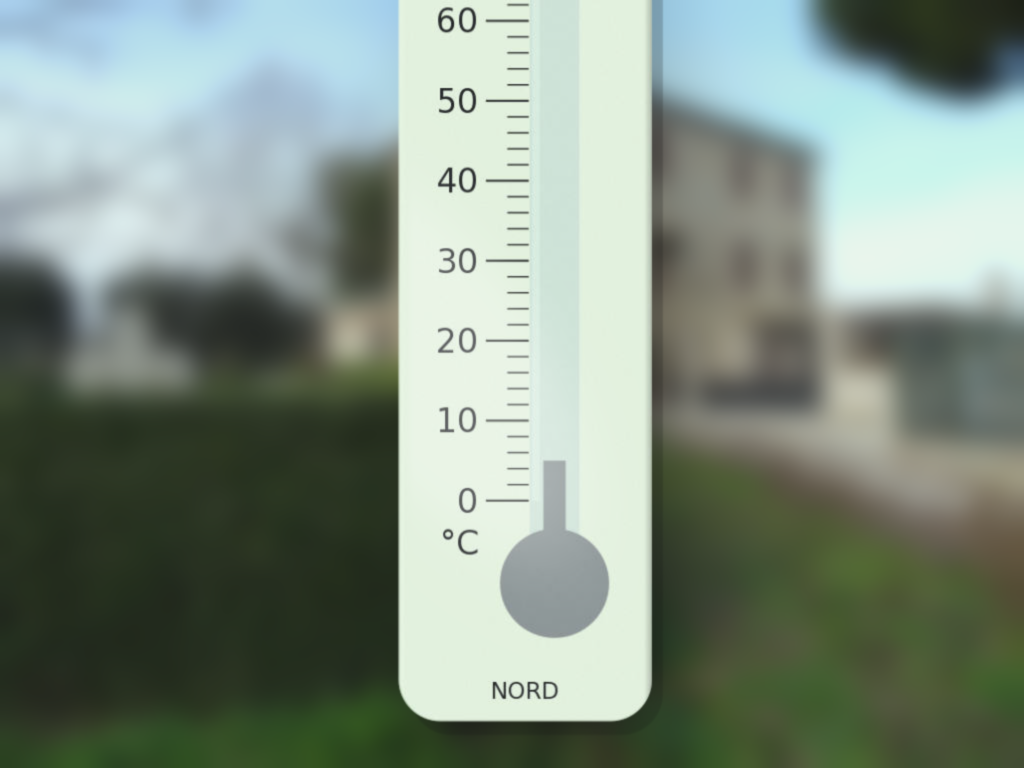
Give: 5 °C
